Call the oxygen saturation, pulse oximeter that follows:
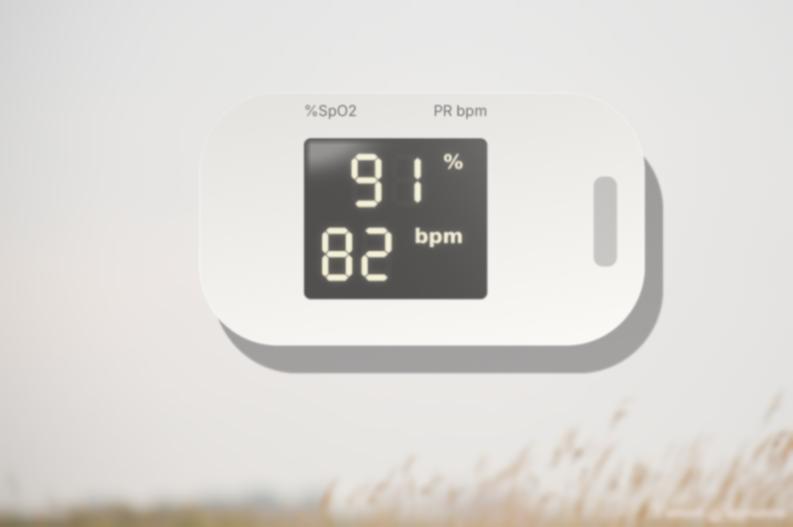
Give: 91 %
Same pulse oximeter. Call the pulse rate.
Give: 82 bpm
